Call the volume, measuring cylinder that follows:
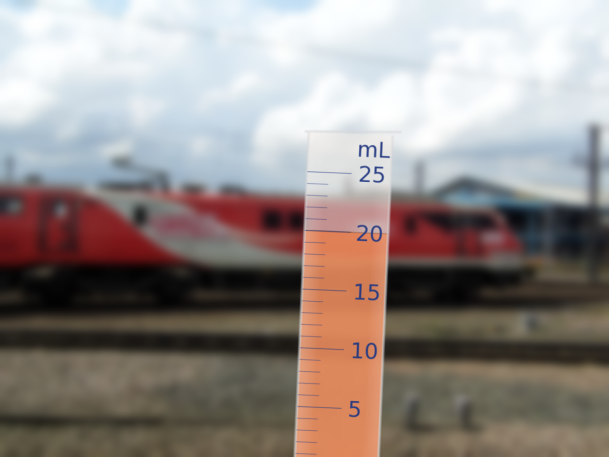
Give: 20 mL
